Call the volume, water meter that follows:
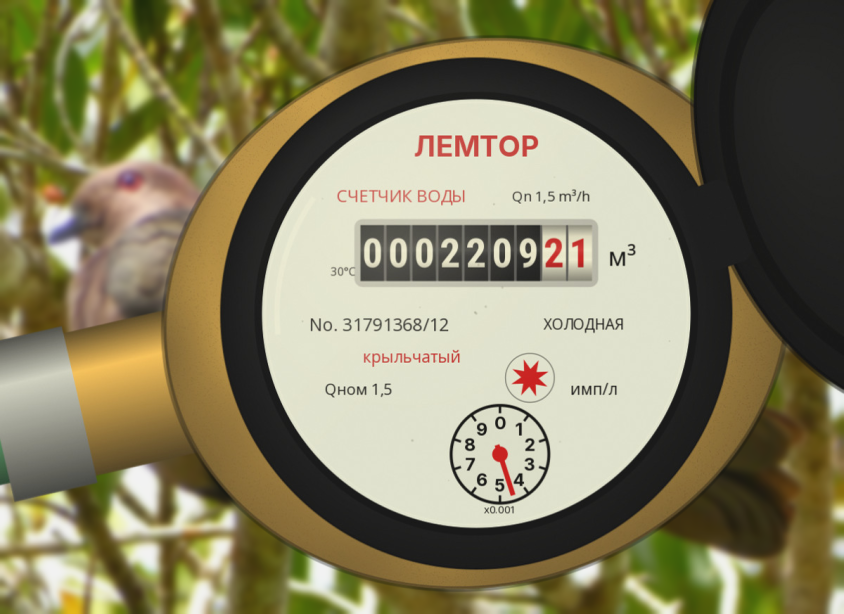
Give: 2209.214 m³
